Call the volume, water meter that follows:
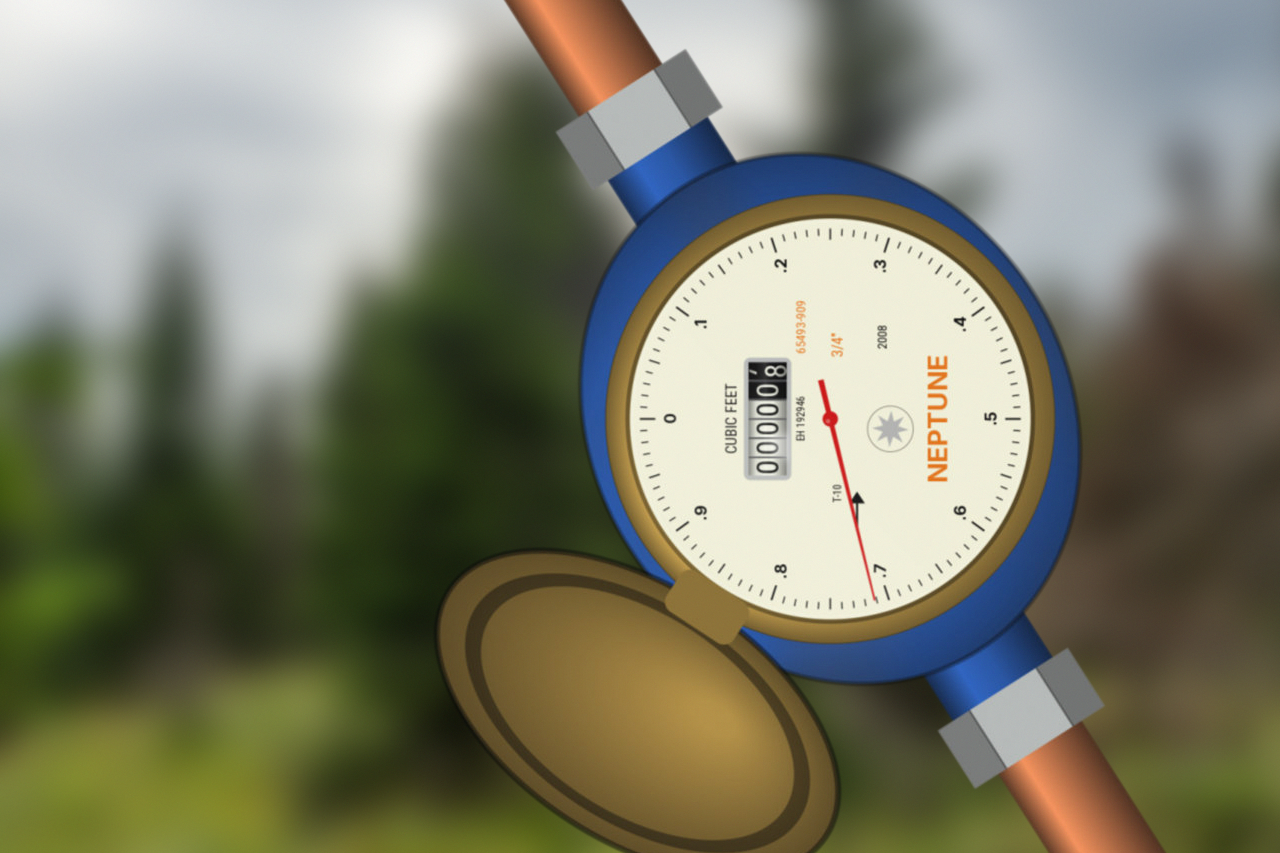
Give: 7.71 ft³
